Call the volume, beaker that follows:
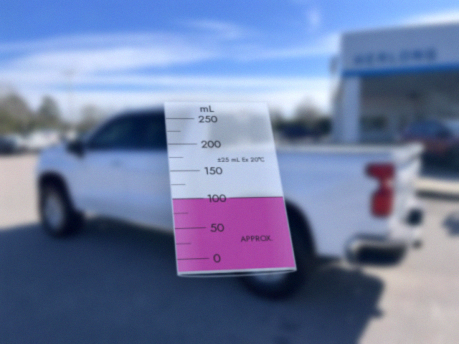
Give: 100 mL
